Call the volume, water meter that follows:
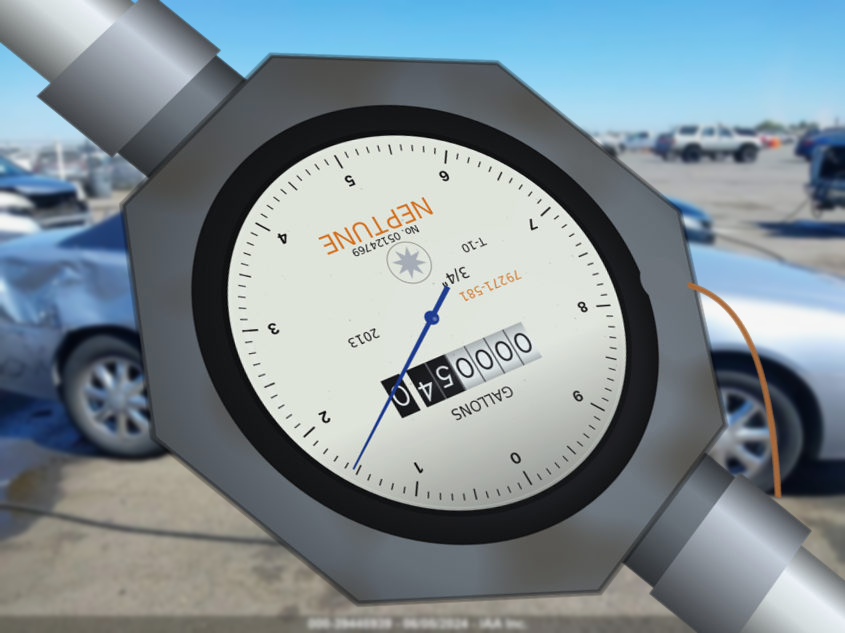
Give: 541.5 gal
